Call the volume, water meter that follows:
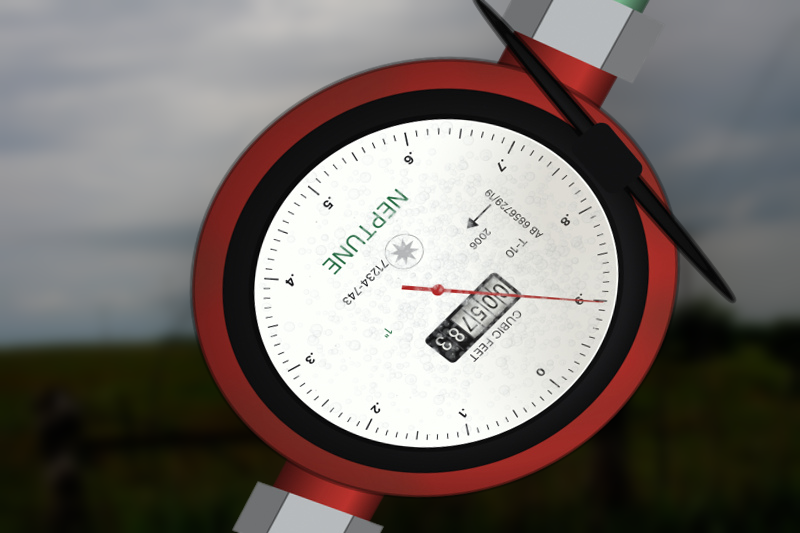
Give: 5782.90 ft³
